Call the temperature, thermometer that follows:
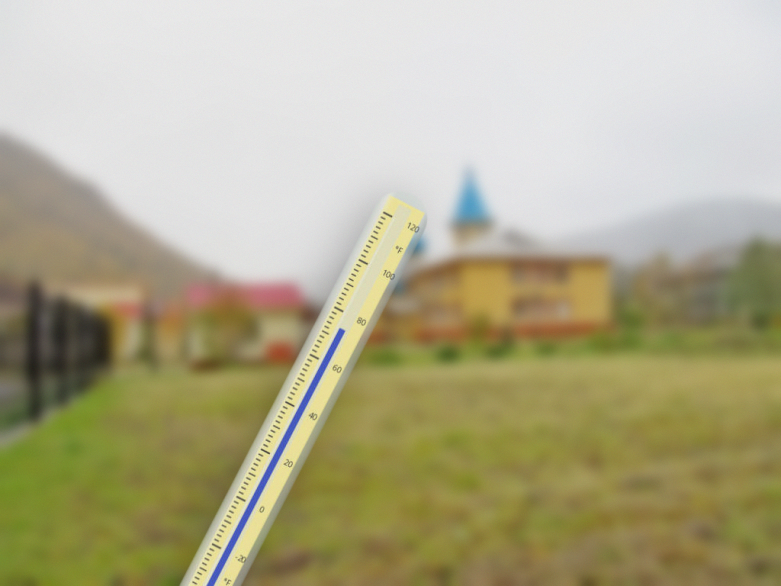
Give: 74 °F
